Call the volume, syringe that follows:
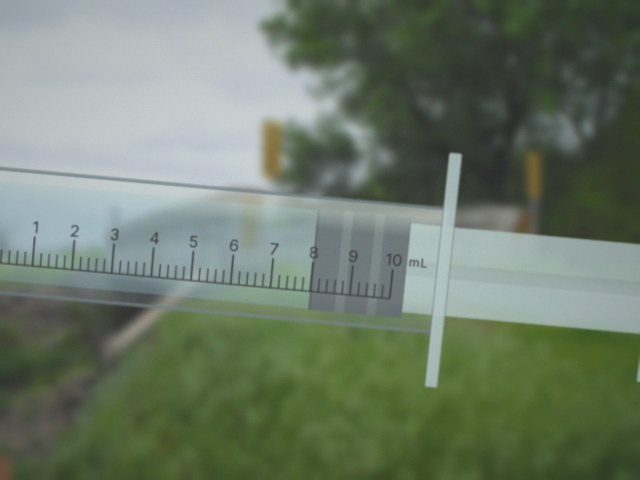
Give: 8 mL
